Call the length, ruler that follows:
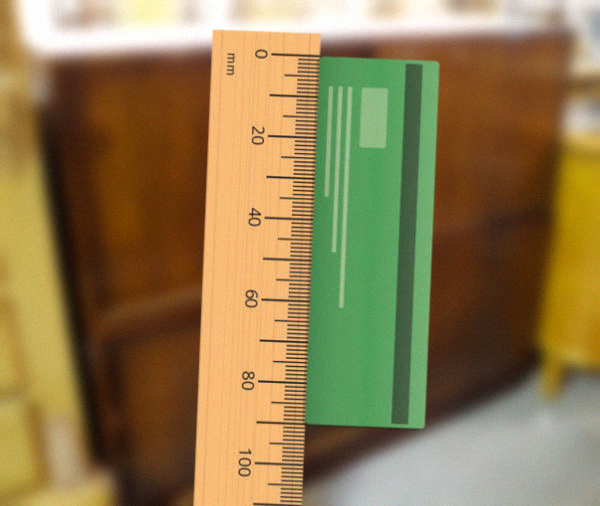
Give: 90 mm
